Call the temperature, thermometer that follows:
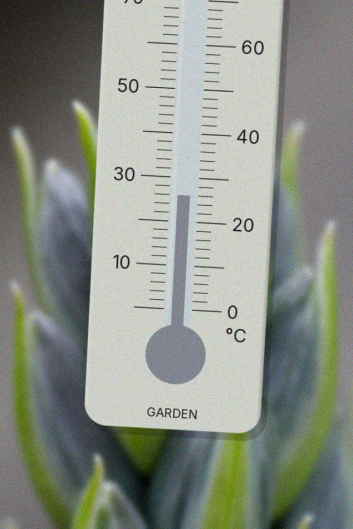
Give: 26 °C
